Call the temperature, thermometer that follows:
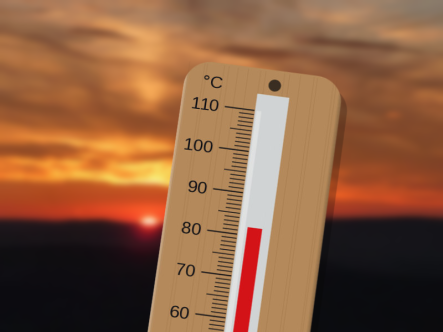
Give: 82 °C
